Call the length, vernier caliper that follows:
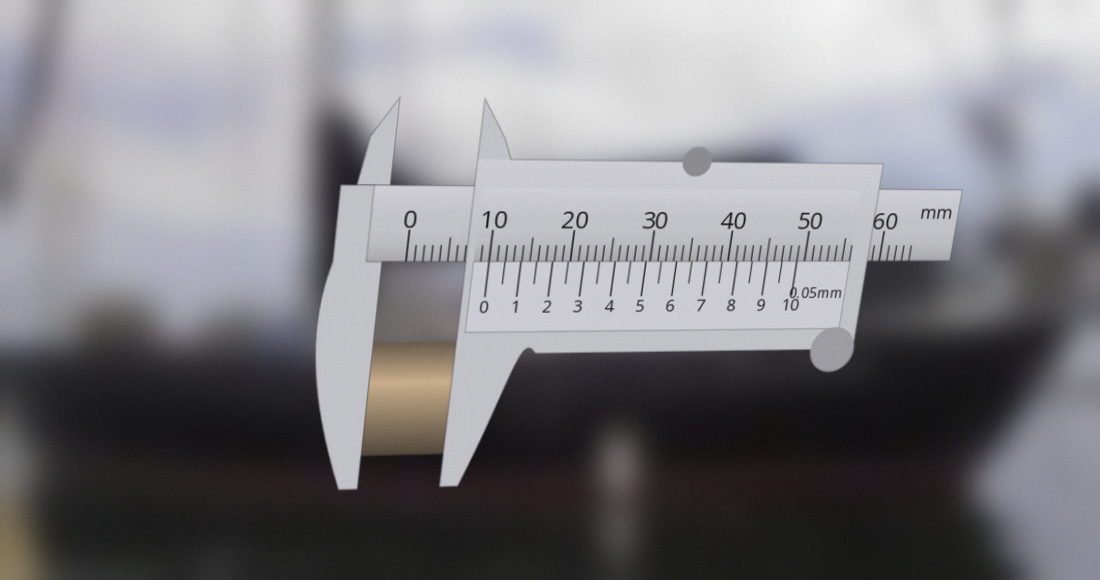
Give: 10.0 mm
